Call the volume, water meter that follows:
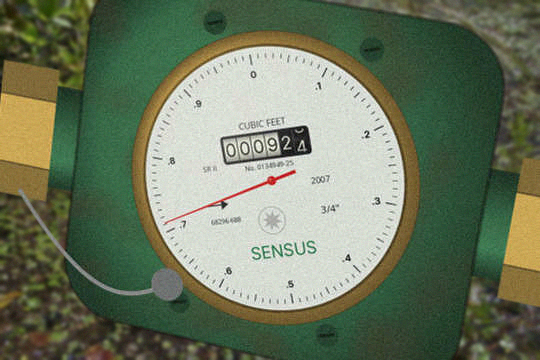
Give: 923.71 ft³
